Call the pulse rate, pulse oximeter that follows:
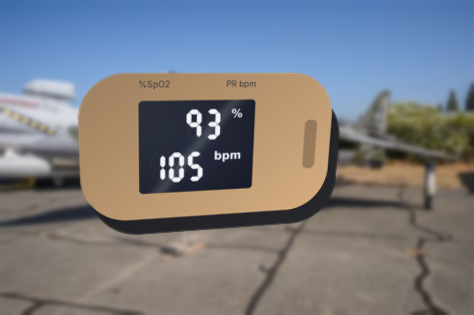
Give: 105 bpm
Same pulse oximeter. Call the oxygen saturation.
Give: 93 %
